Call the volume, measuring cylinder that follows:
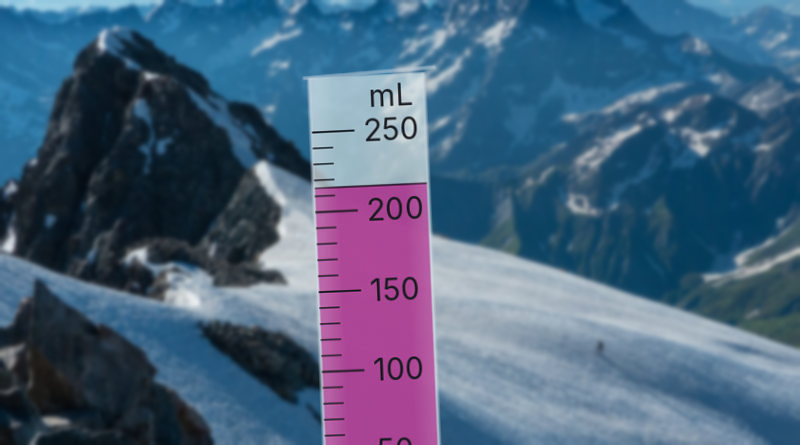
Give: 215 mL
